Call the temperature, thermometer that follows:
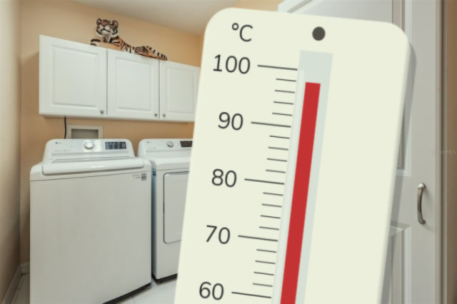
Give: 98 °C
